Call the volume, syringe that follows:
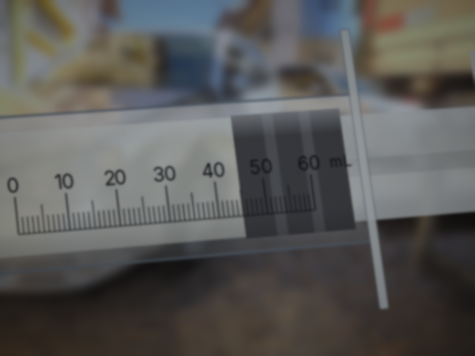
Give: 45 mL
